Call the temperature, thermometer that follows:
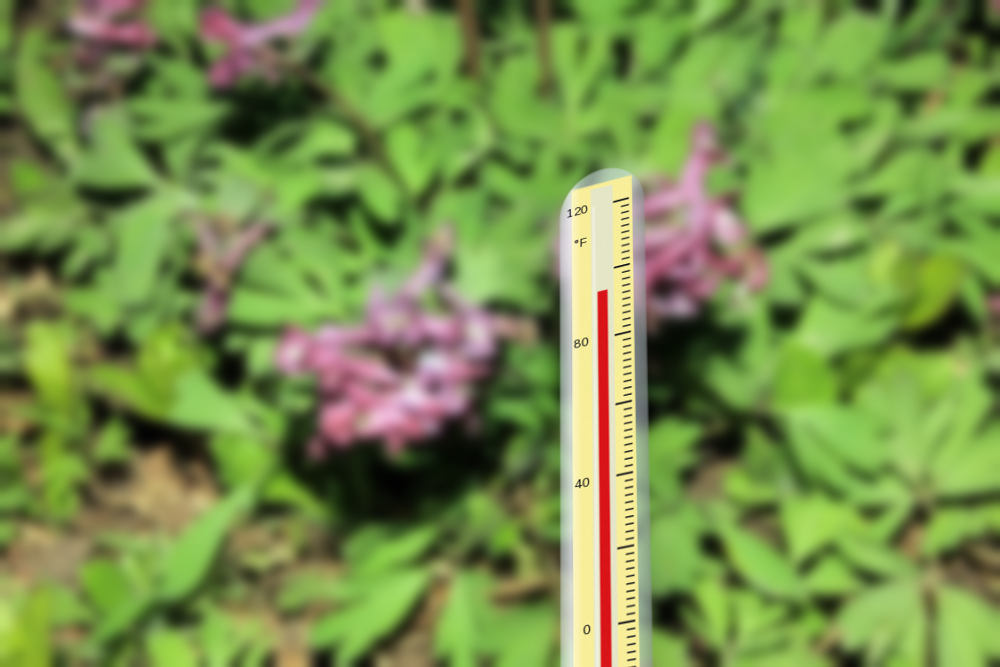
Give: 94 °F
